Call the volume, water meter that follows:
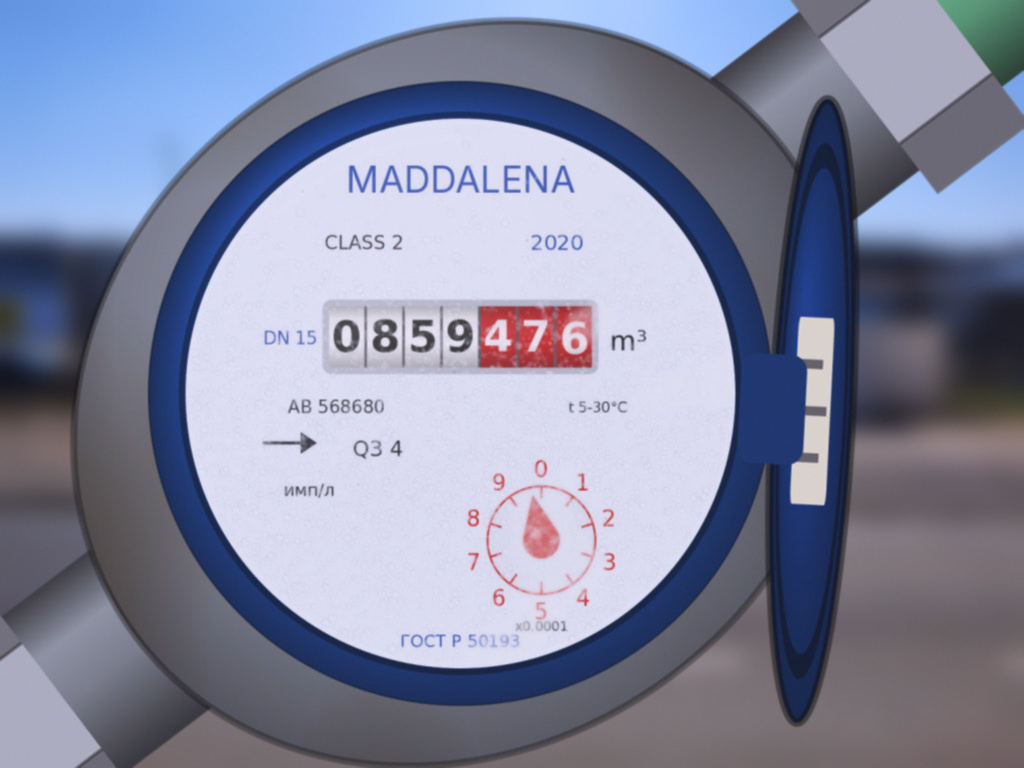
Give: 859.4759 m³
